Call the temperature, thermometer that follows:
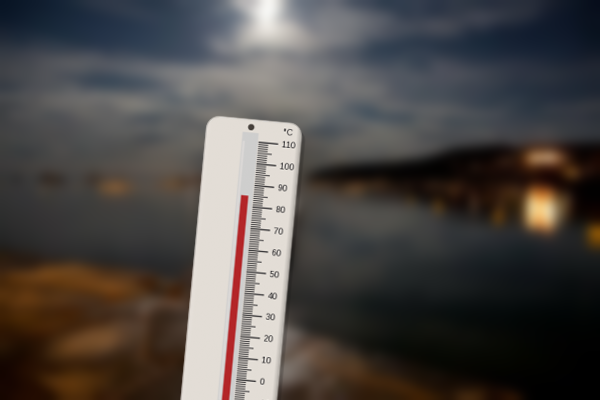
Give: 85 °C
